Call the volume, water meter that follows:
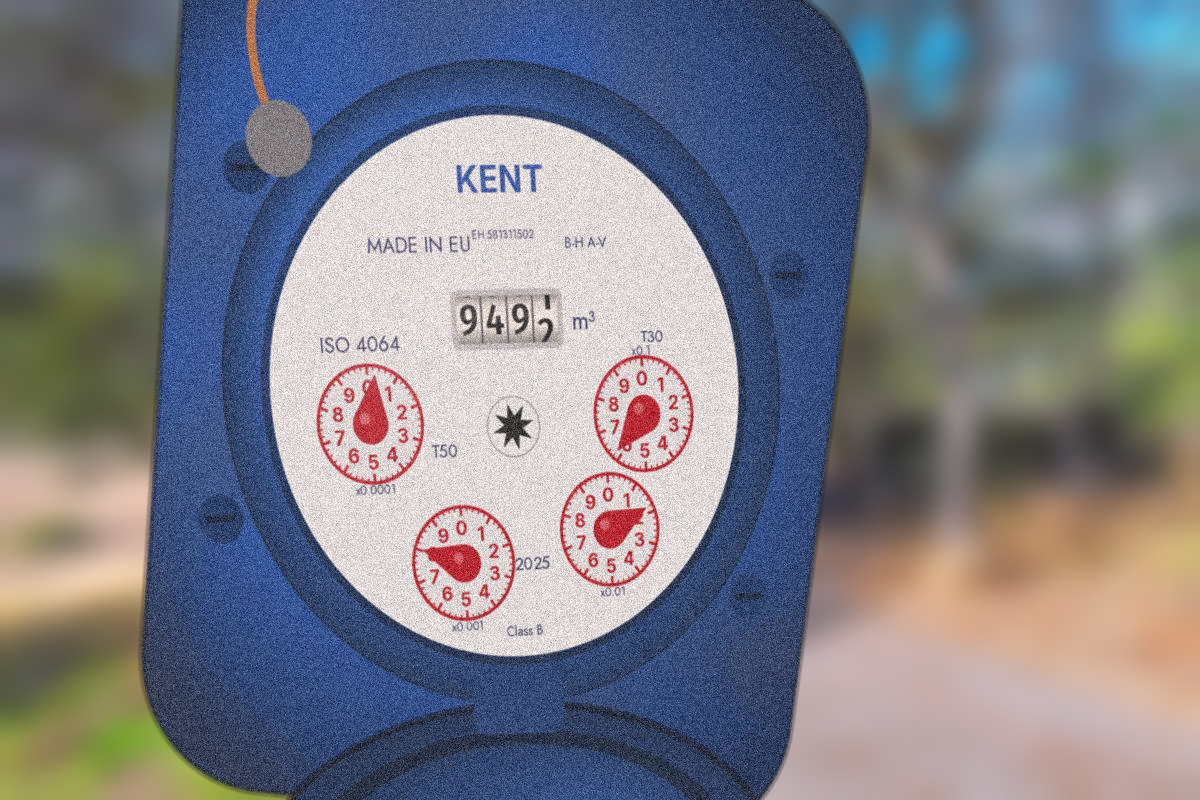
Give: 9491.6180 m³
